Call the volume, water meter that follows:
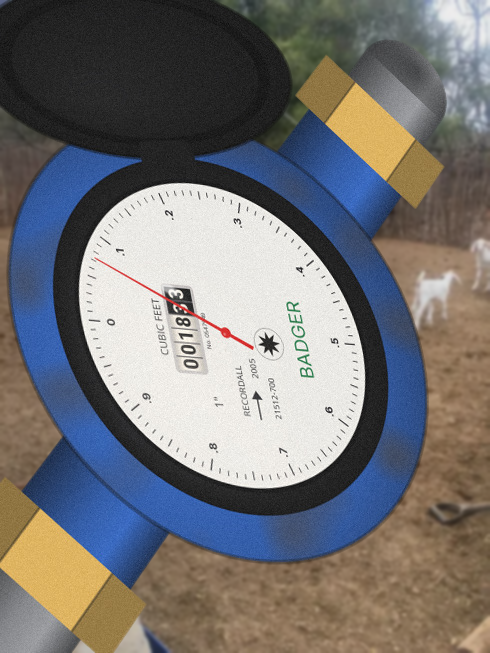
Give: 1833.07 ft³
